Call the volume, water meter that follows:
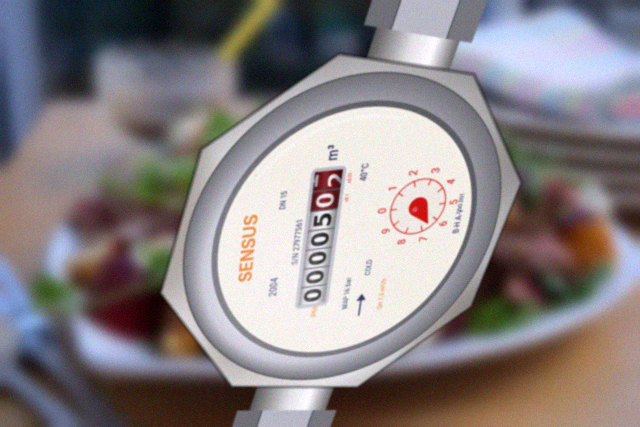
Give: 5.016 m³
